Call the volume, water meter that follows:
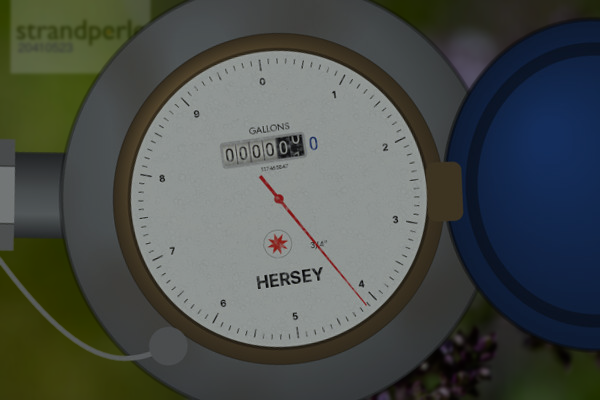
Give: 4.1 gal
